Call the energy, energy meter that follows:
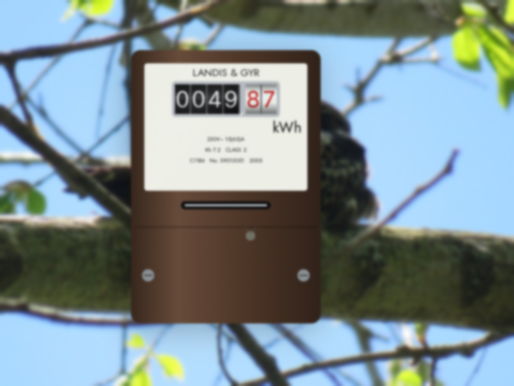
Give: 49.87 kWh
